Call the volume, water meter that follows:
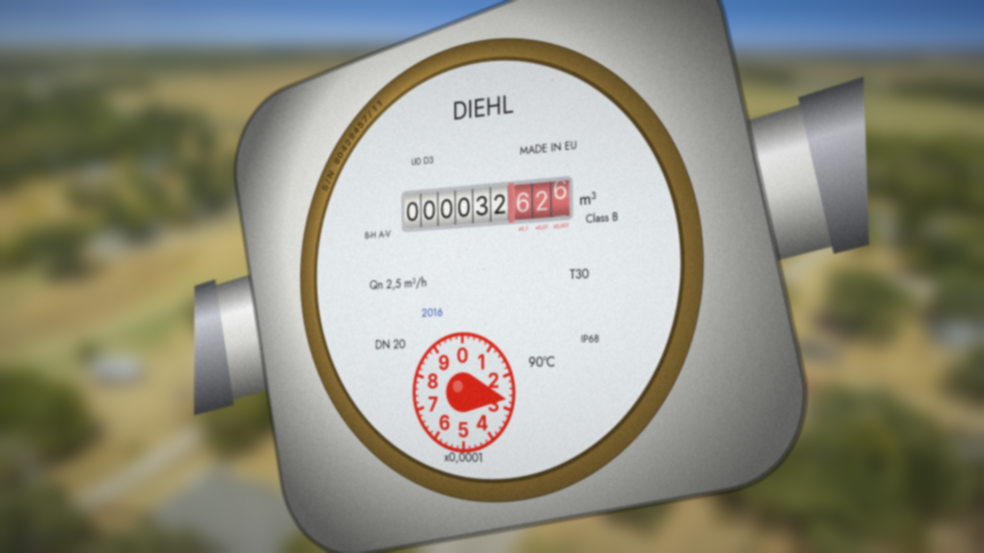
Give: 32.6262 m³
